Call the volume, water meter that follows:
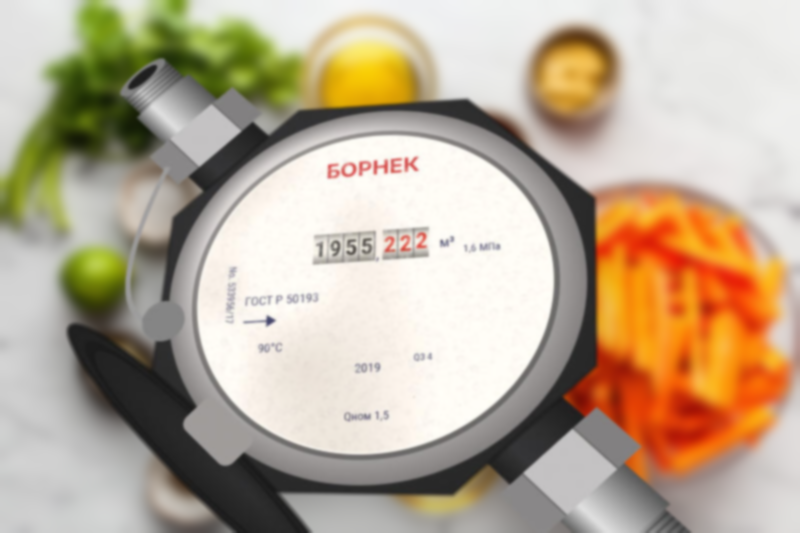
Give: 1955.222 m³
